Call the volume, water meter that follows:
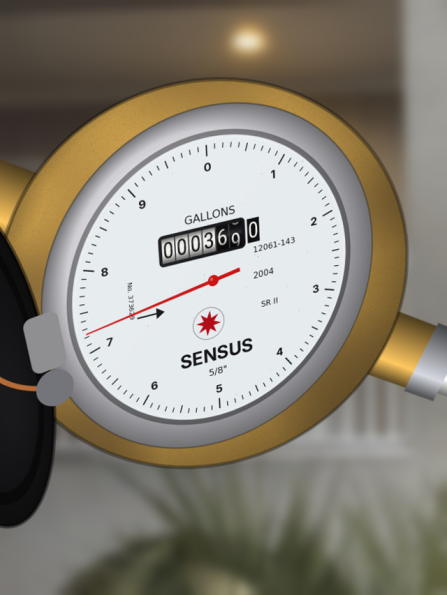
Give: 3687.2 gal
